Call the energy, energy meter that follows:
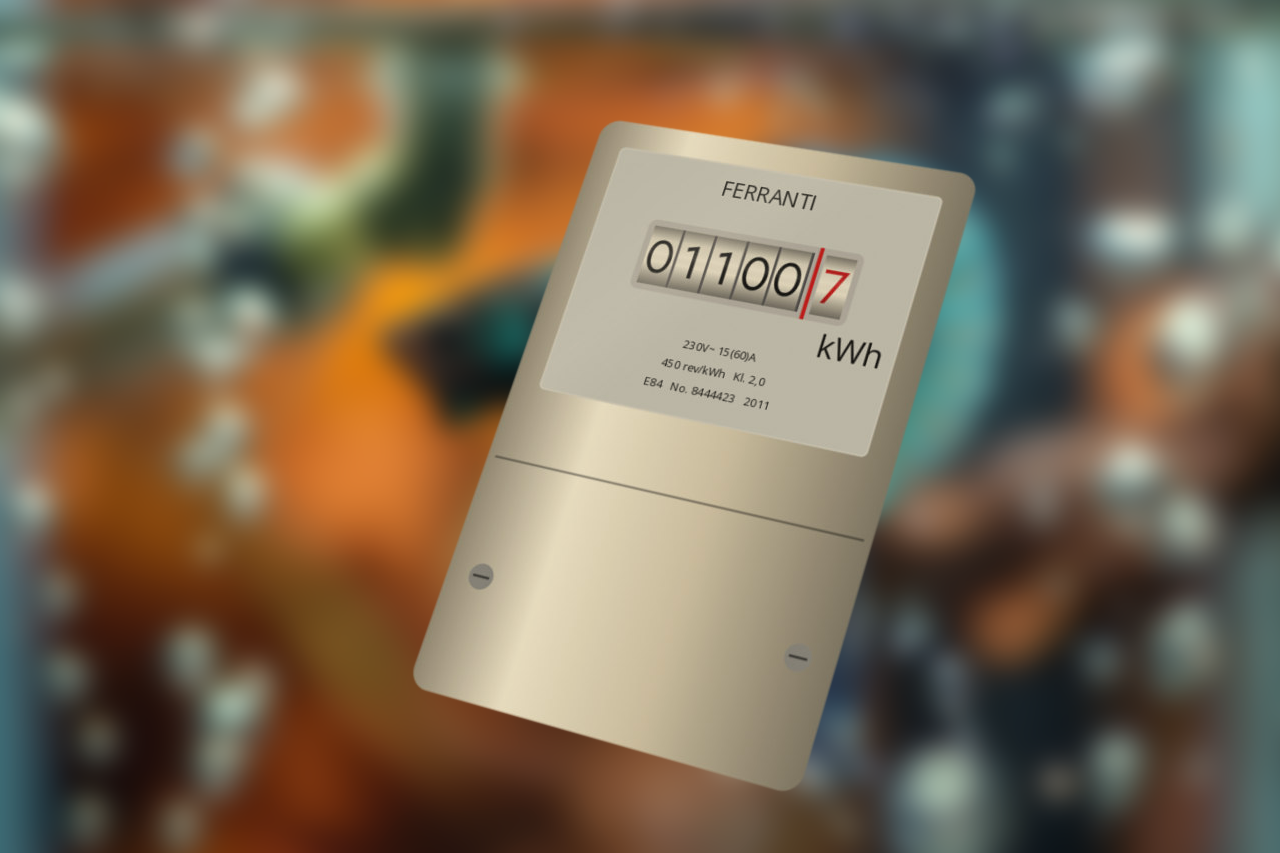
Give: 1100.7 kWh
